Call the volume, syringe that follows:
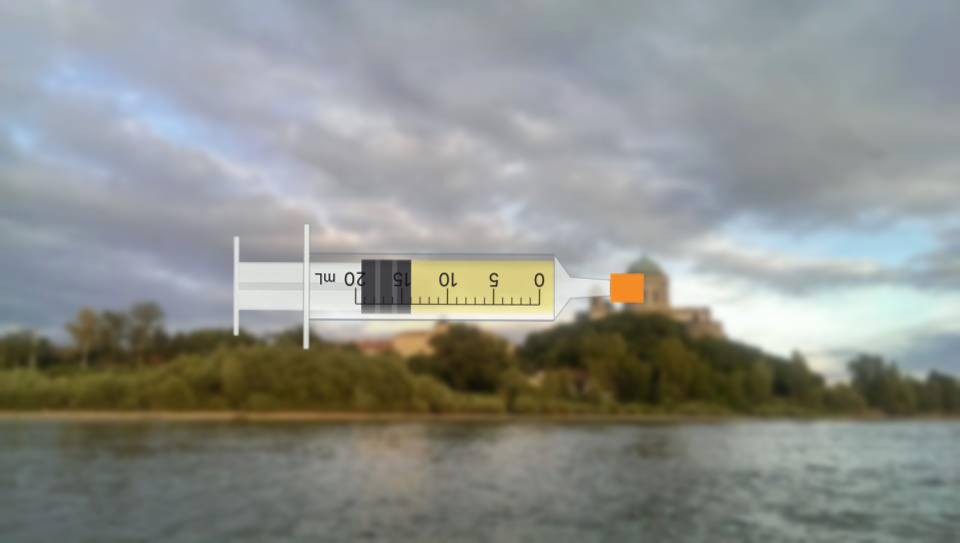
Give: 14 mL
